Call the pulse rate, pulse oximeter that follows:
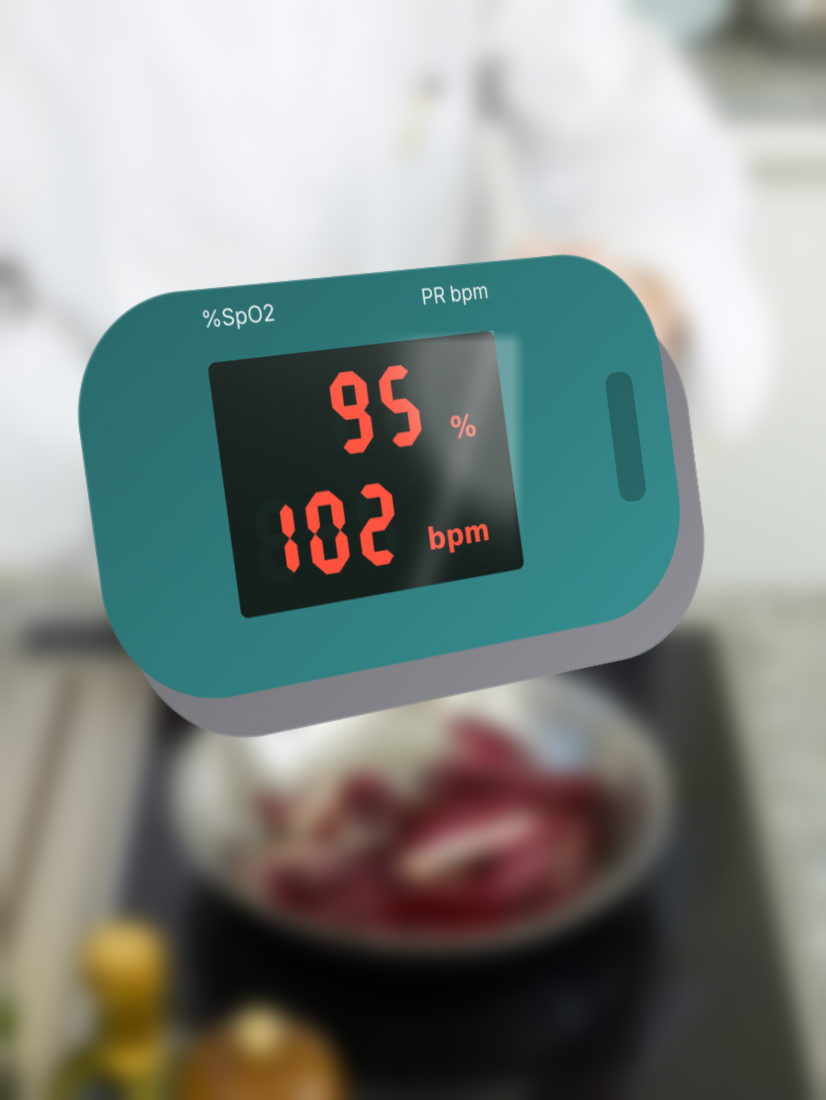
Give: 102 bpm
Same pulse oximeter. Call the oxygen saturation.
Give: 95 %
